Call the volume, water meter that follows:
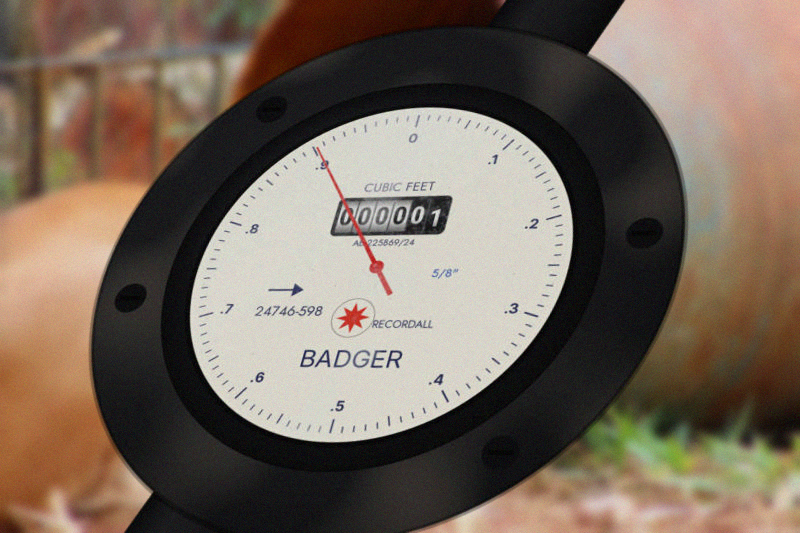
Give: 0.90 ft³
